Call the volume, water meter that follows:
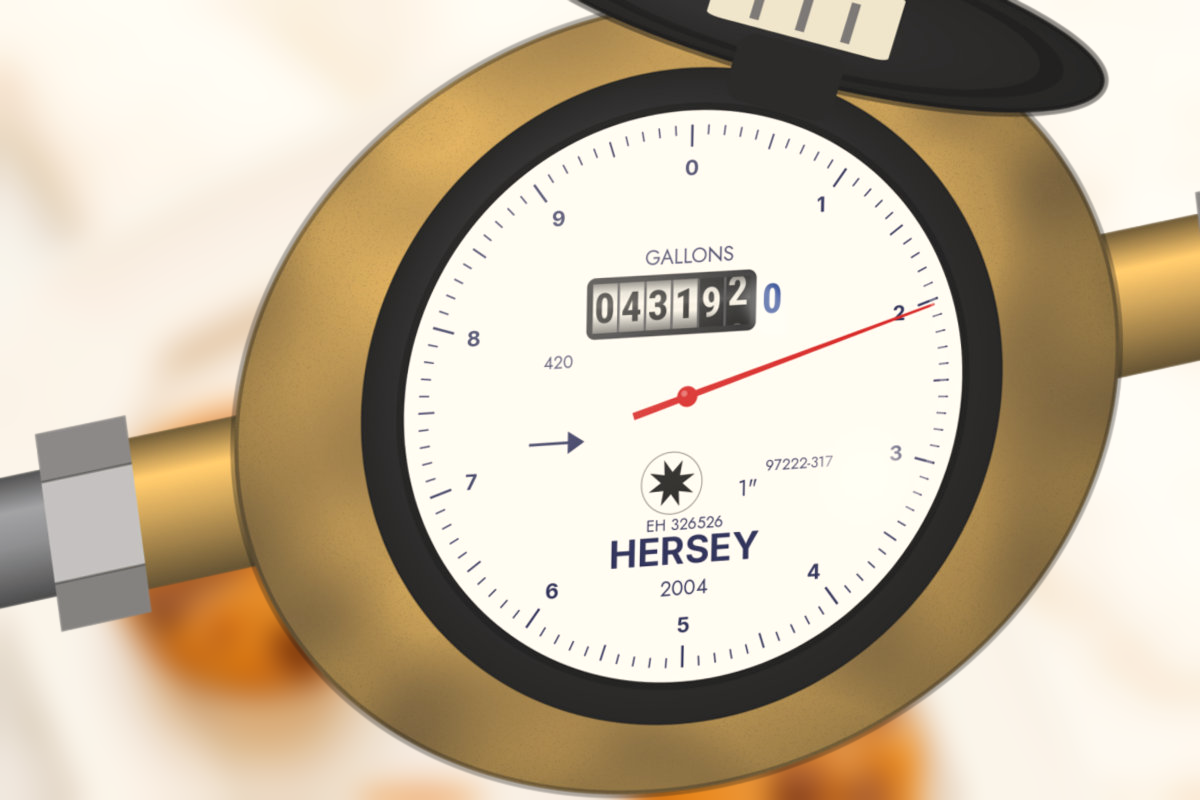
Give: 431922.0 gal
